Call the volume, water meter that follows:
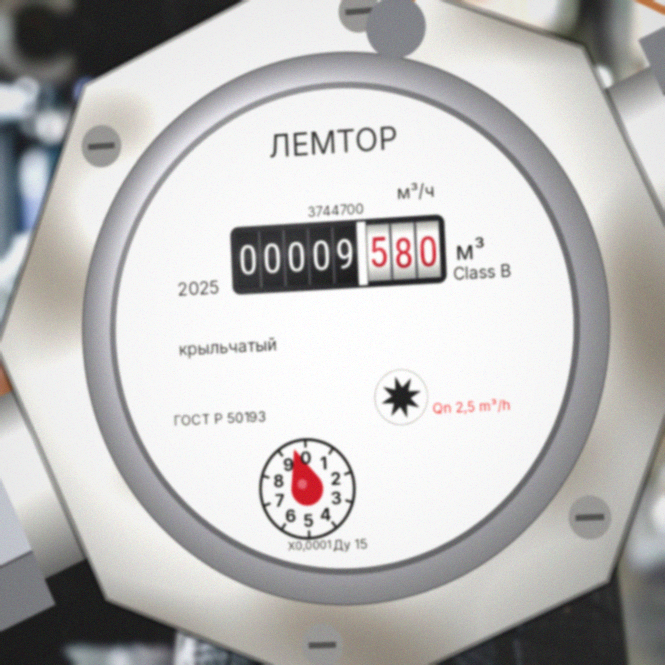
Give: 9.5799 m³
